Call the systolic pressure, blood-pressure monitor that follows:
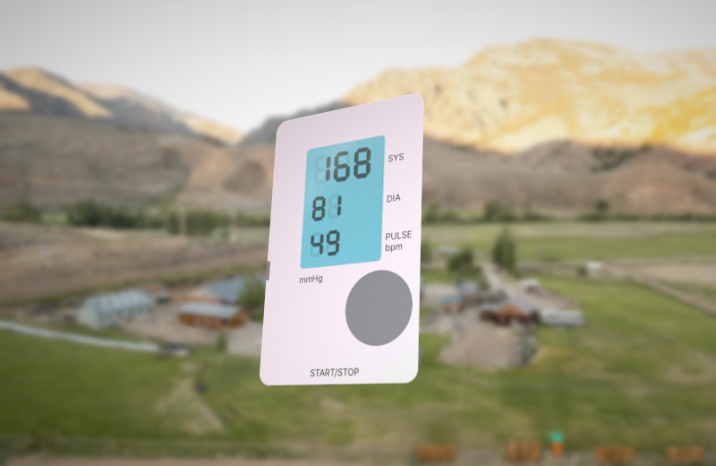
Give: 168 mmHg
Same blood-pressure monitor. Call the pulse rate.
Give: 49 bpm
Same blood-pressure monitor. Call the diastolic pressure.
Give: 81 mmHg
